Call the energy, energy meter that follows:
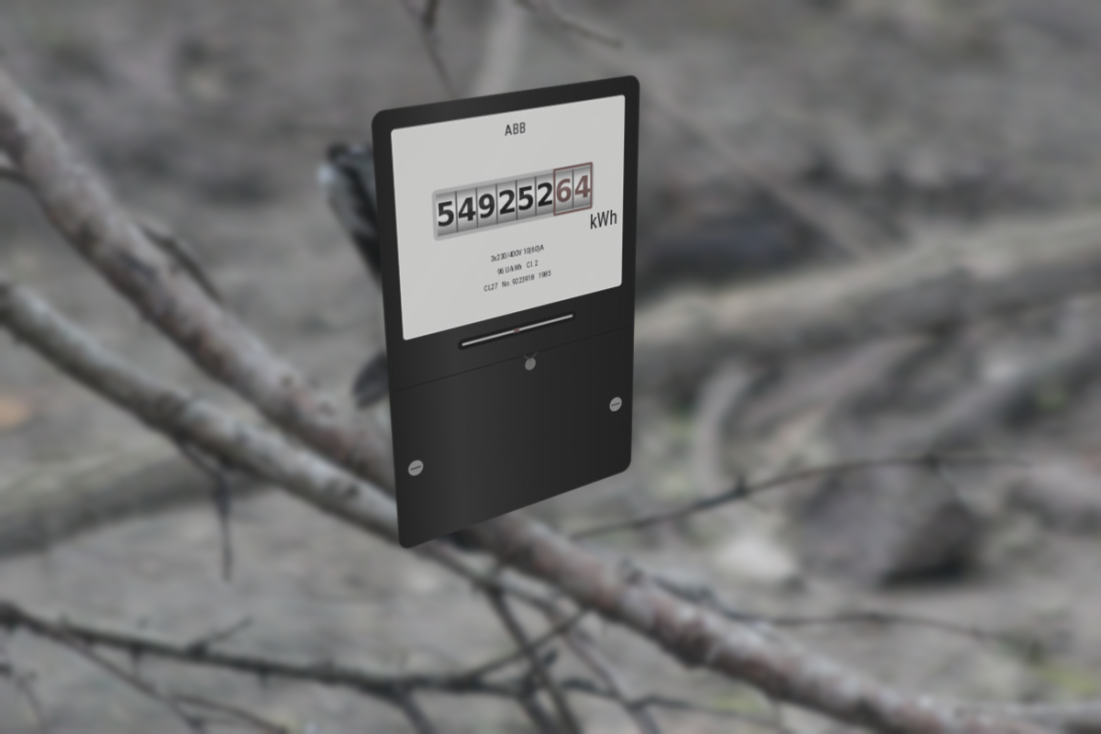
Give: 549252.64 kWh
